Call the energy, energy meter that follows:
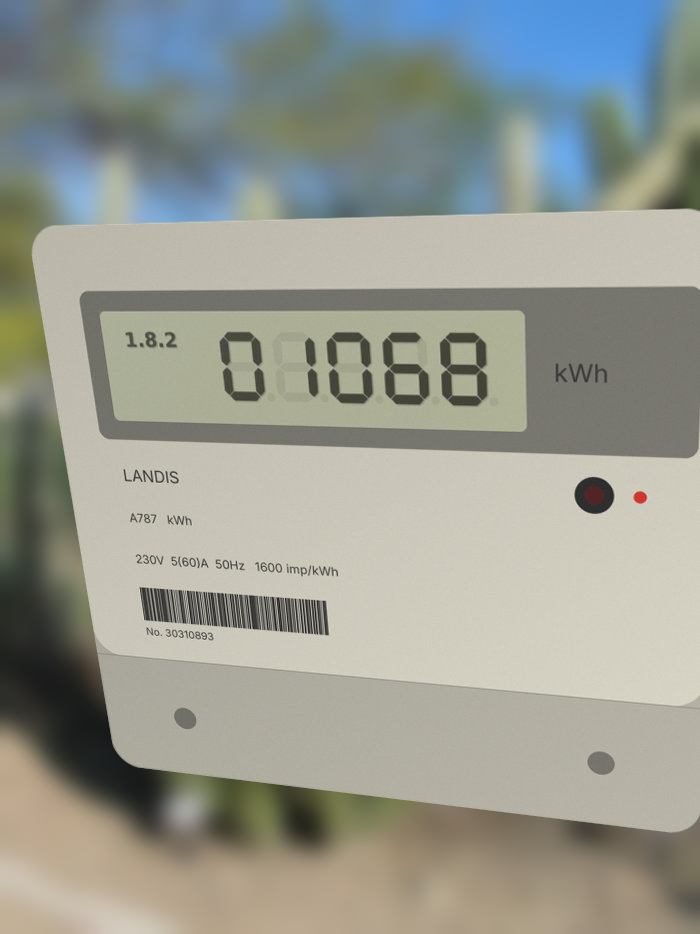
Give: 1068 kWh
